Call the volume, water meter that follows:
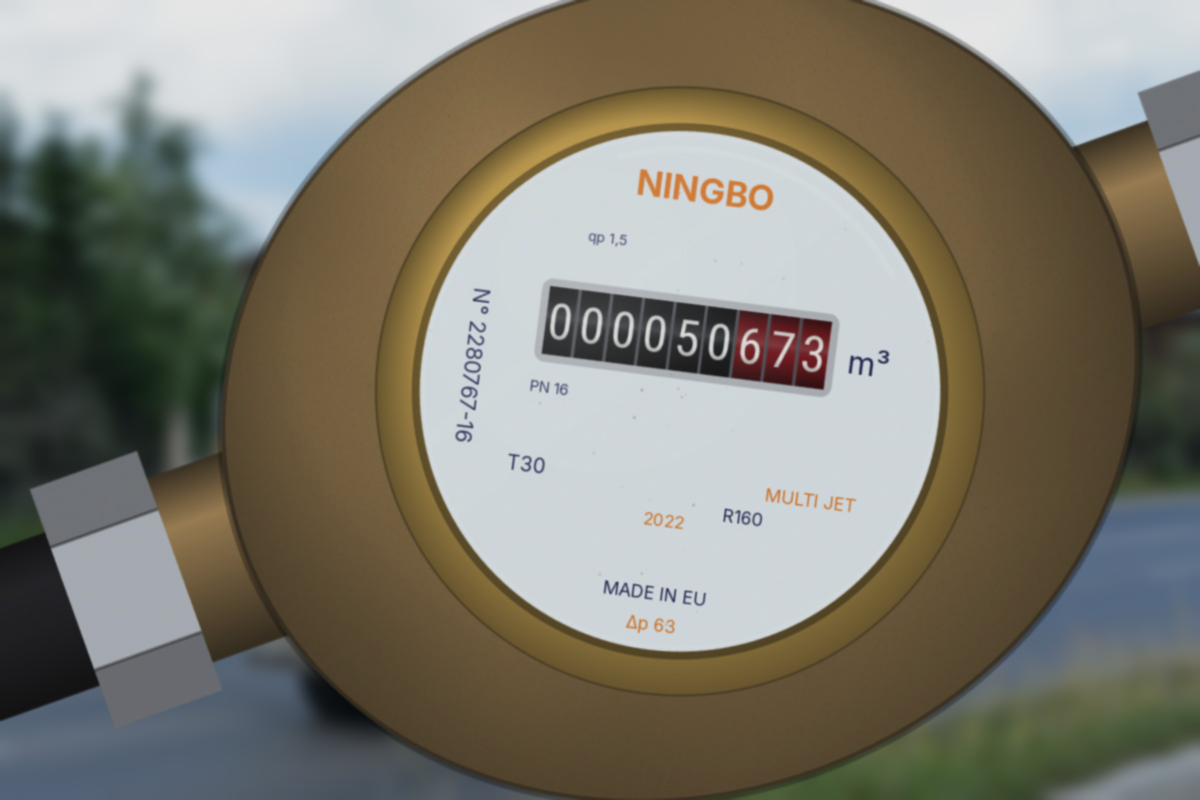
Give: 50.673 m³
